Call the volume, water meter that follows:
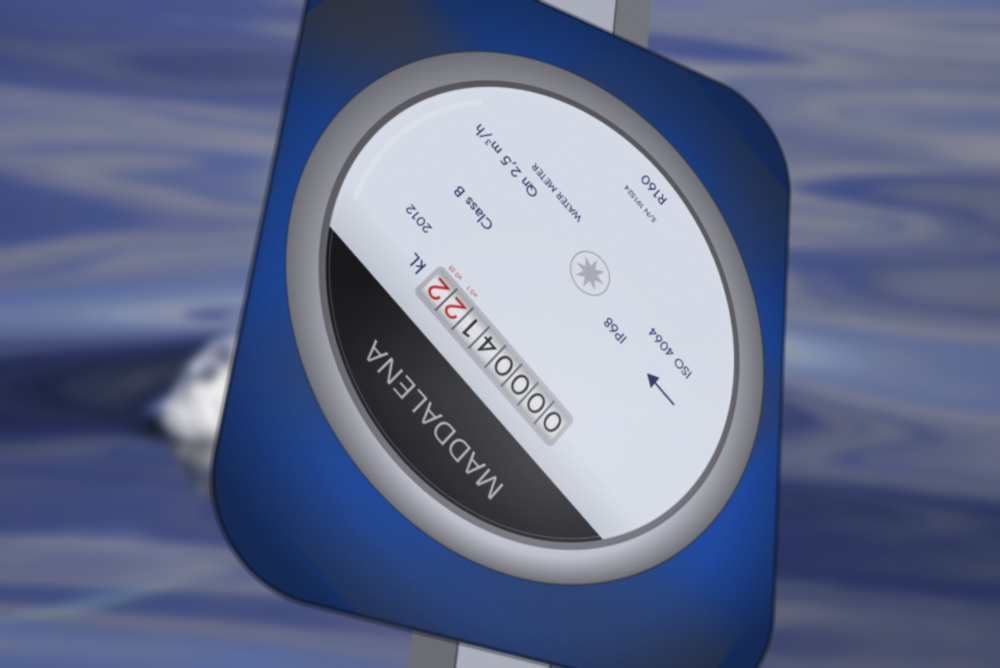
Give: 41.22 kL
